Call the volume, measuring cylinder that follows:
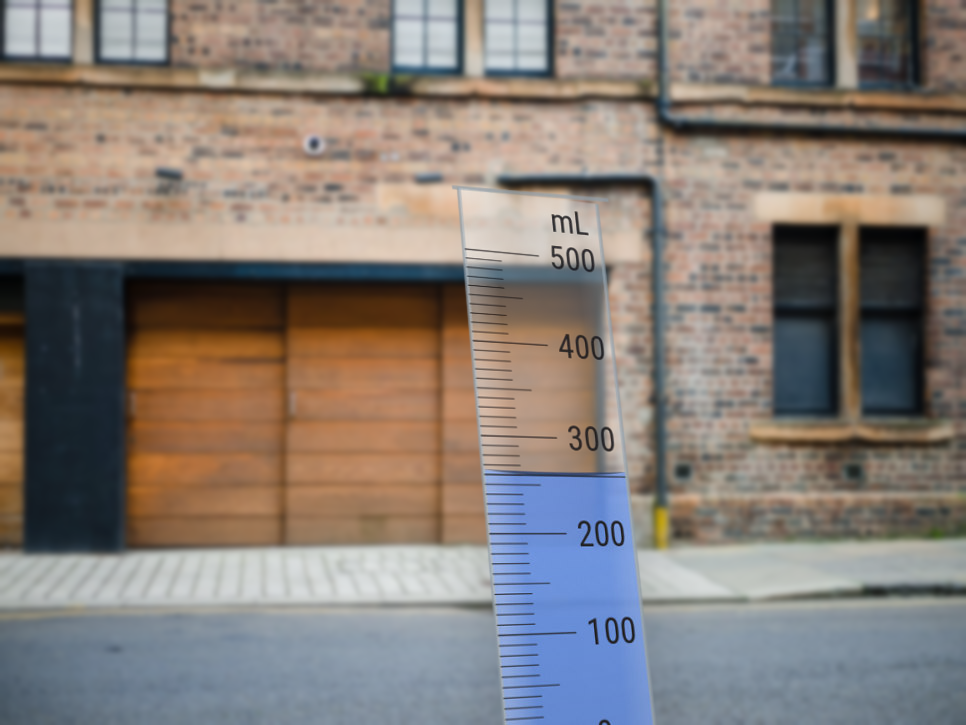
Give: 260 mL
